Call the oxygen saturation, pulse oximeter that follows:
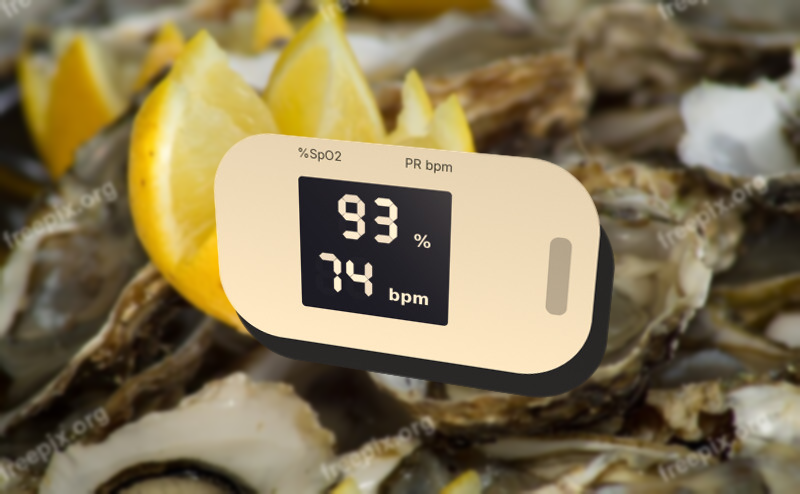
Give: 93 %
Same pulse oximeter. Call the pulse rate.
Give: 74 bpm
